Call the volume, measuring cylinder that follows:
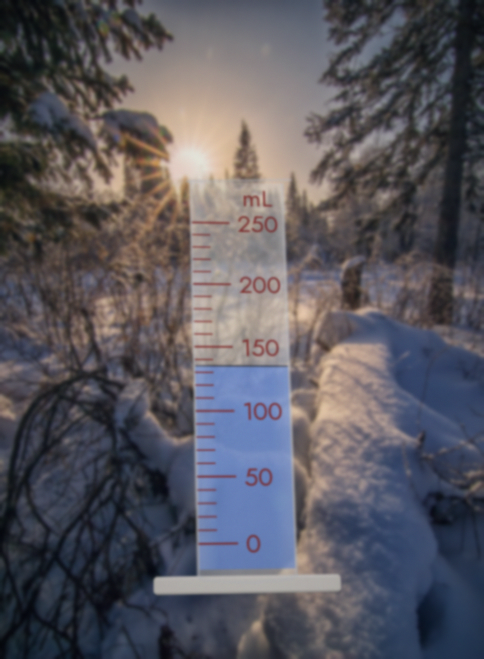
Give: 135 mL
